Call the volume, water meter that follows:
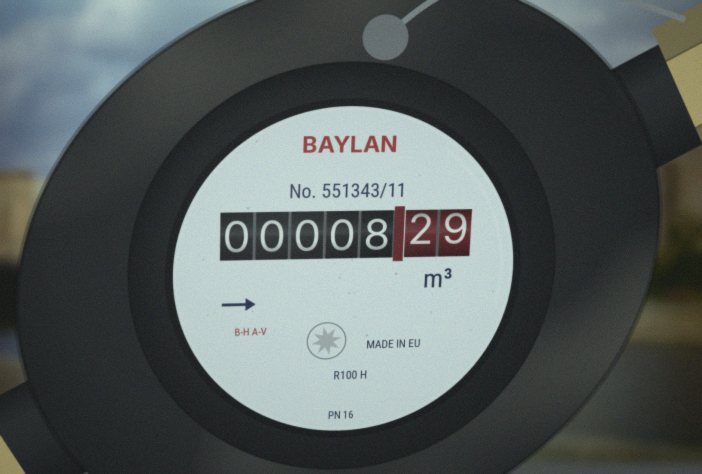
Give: 8.29 m³
